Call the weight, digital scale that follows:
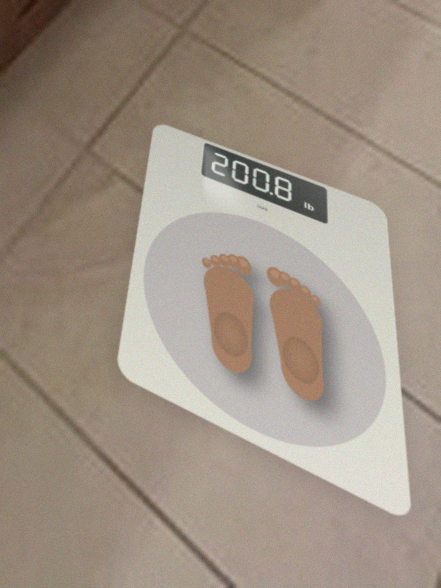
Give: 200.8 lb
